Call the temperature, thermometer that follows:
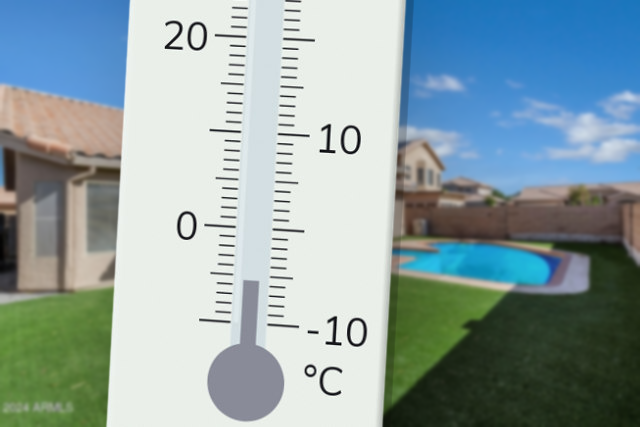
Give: -5.5 °C
